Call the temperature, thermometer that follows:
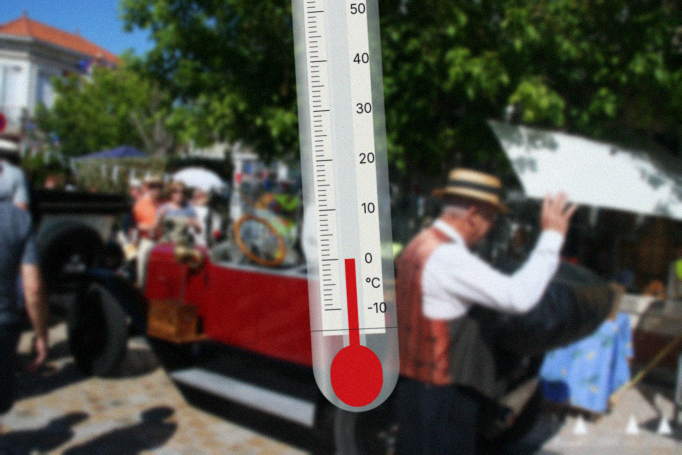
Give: 0 °C
